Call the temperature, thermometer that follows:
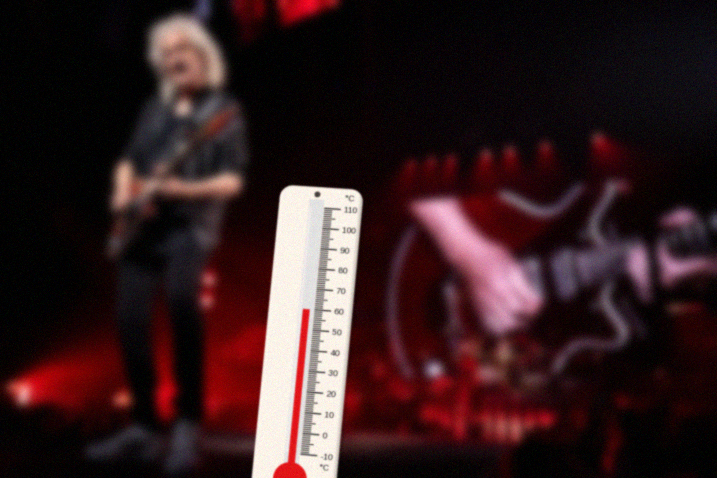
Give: 60 °C
